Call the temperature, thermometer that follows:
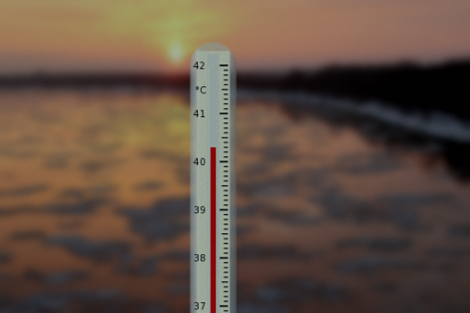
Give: 40.3 °C
